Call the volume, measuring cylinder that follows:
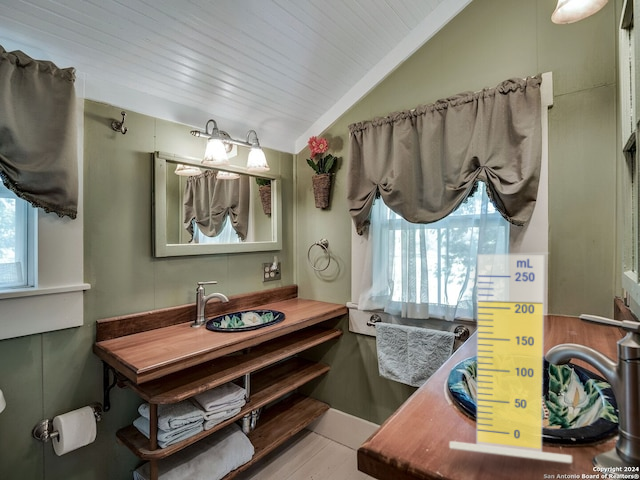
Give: 210 mL
